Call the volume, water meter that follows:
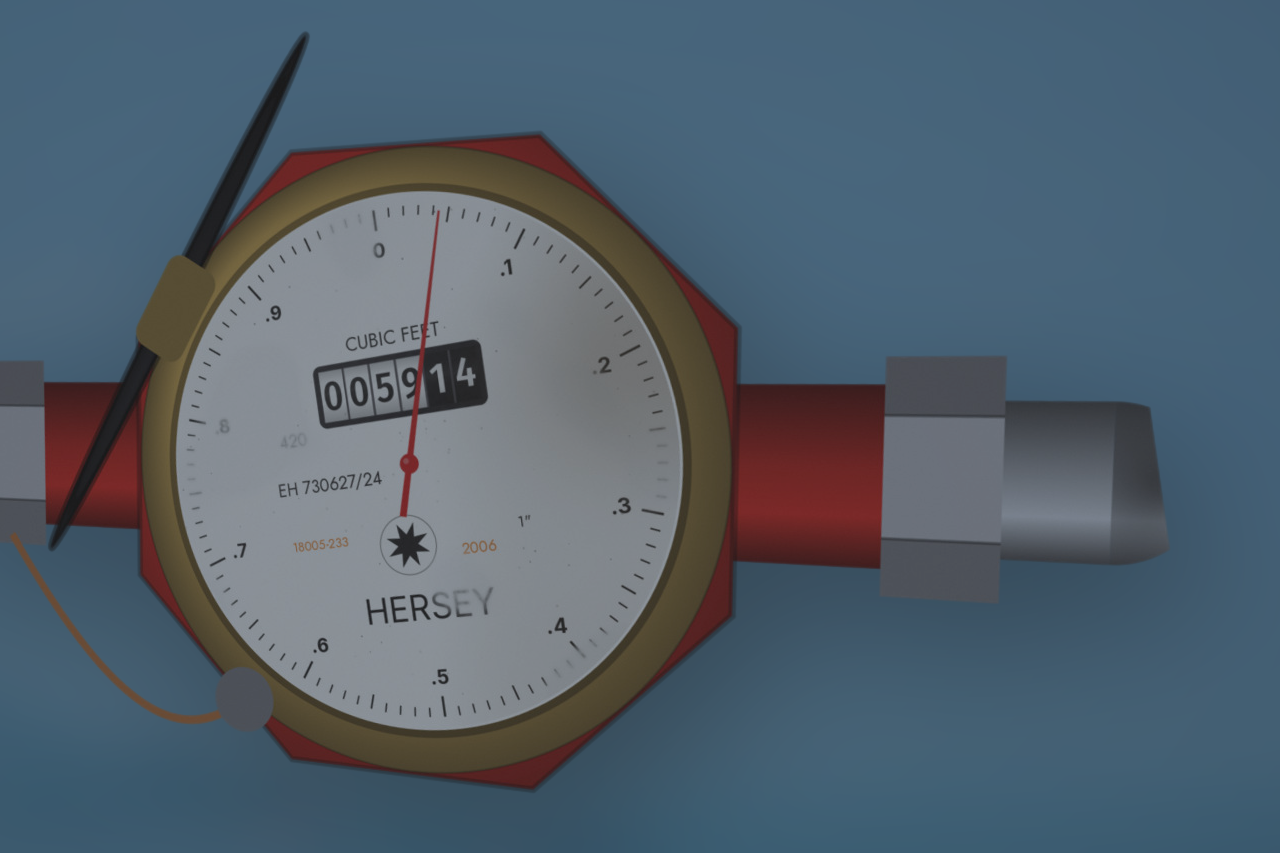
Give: 5914.04 ft³
